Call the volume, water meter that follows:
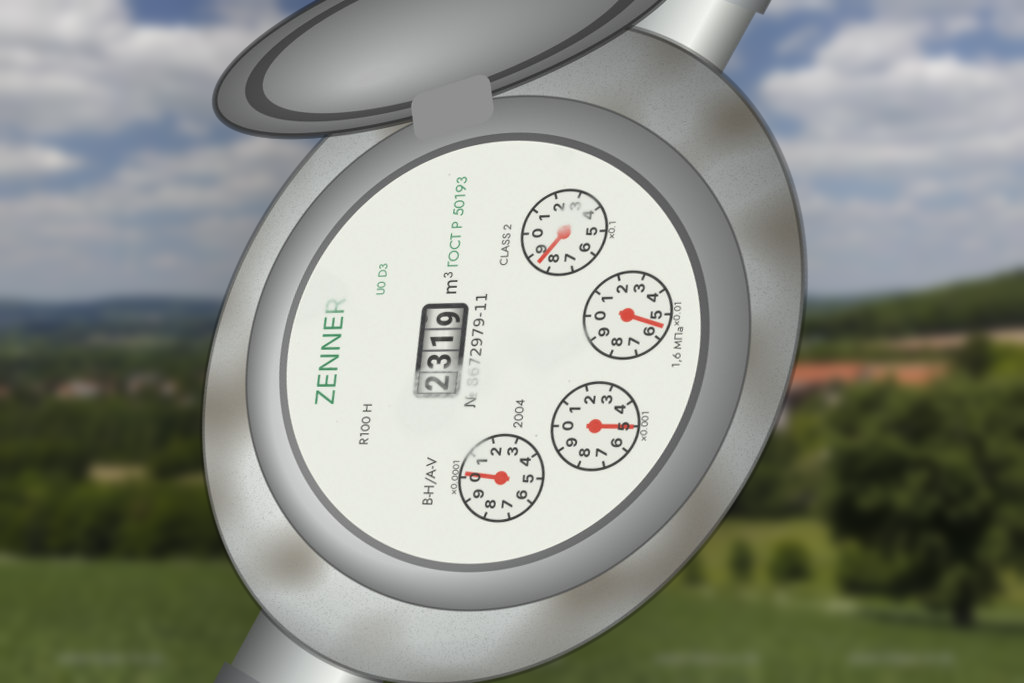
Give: 2318.8550 m³
